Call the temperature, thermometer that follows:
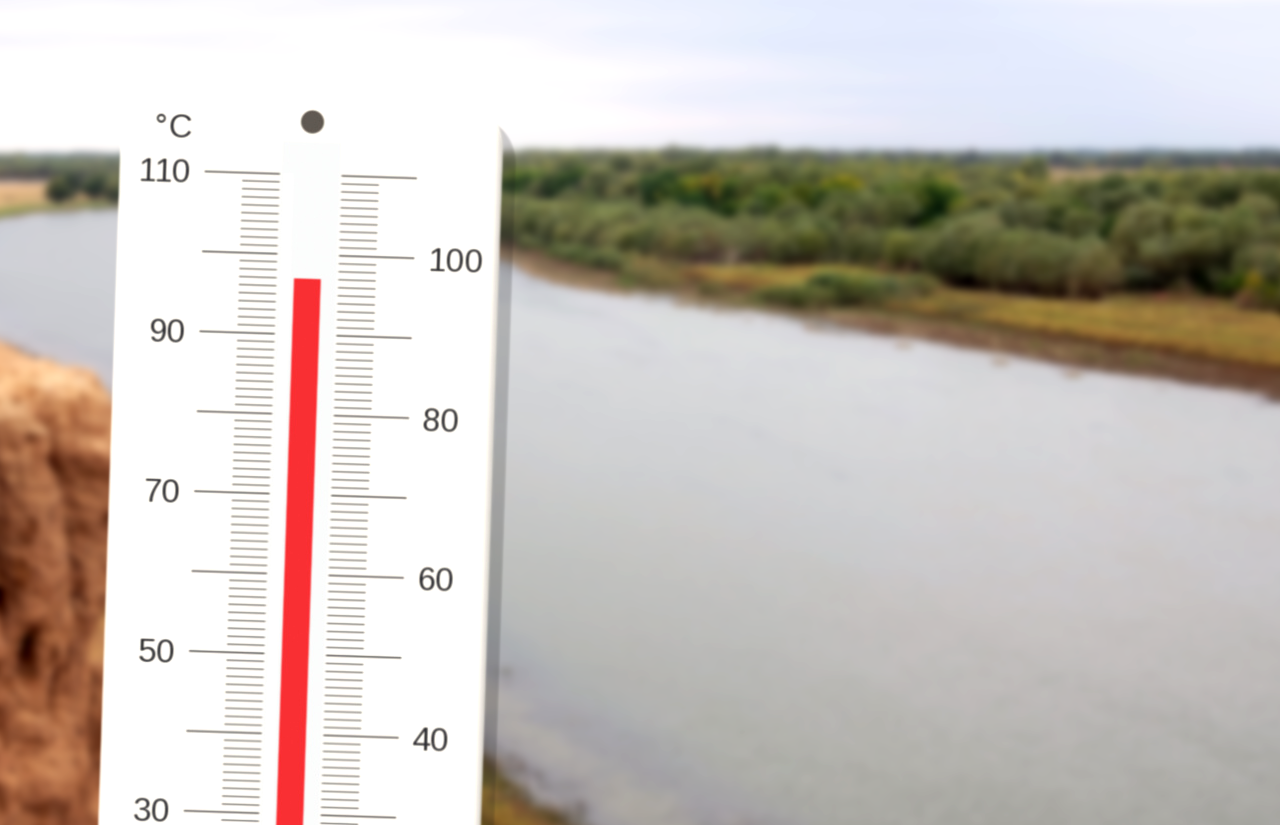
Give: 97 °C
